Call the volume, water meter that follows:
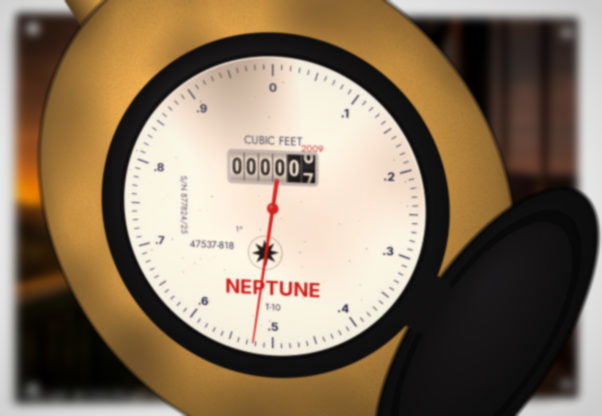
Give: 6.52 ft³
